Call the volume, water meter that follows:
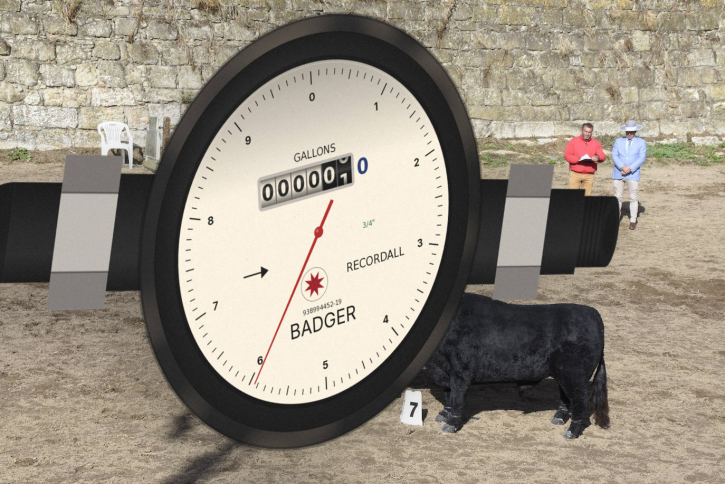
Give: 5.9 gal
